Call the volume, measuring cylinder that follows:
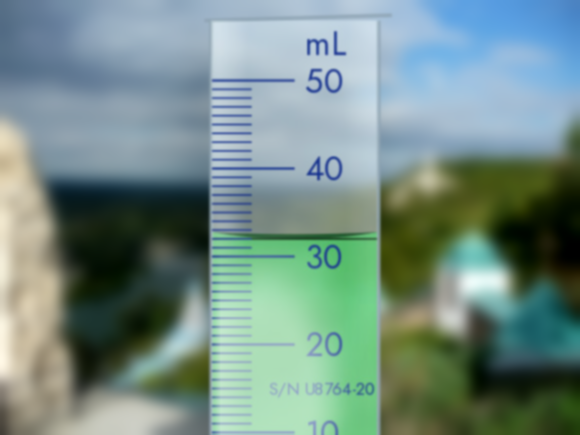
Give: 32 mL
